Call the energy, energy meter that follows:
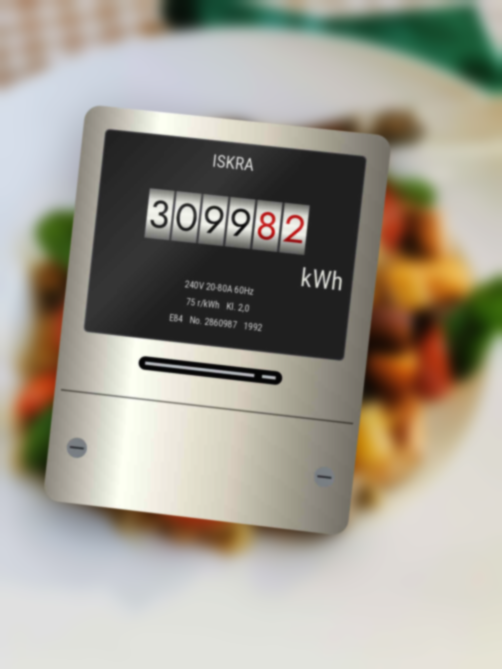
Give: 3099.82 kWh
